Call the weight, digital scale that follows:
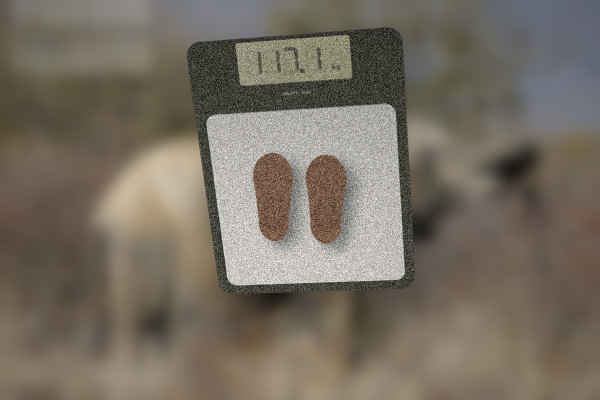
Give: 117.1 kg
